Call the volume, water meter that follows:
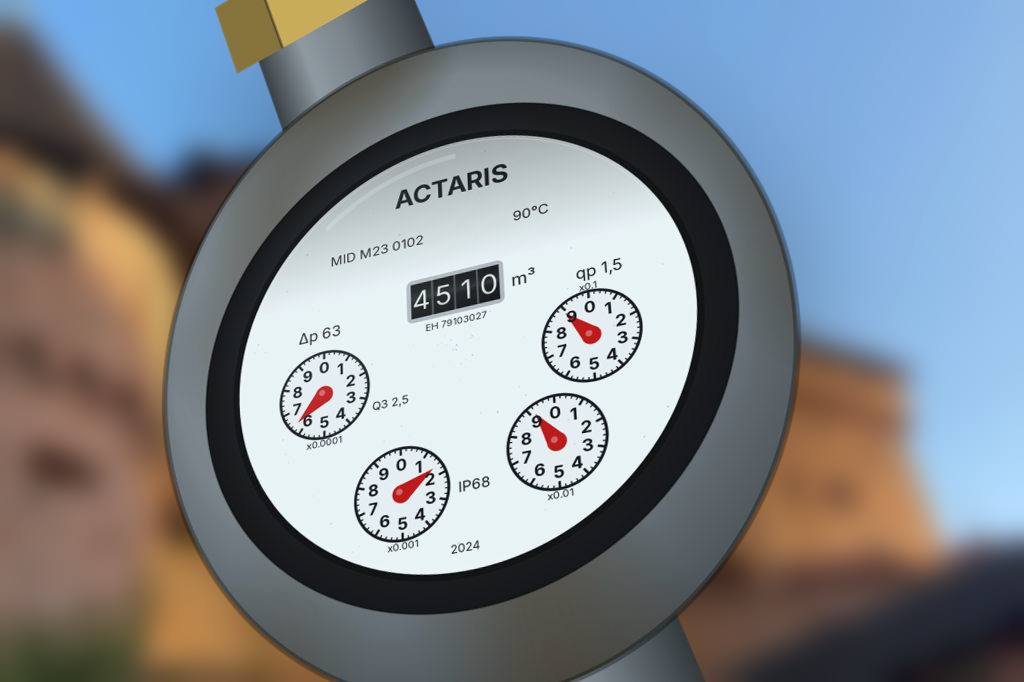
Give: 4510.8916 m³
